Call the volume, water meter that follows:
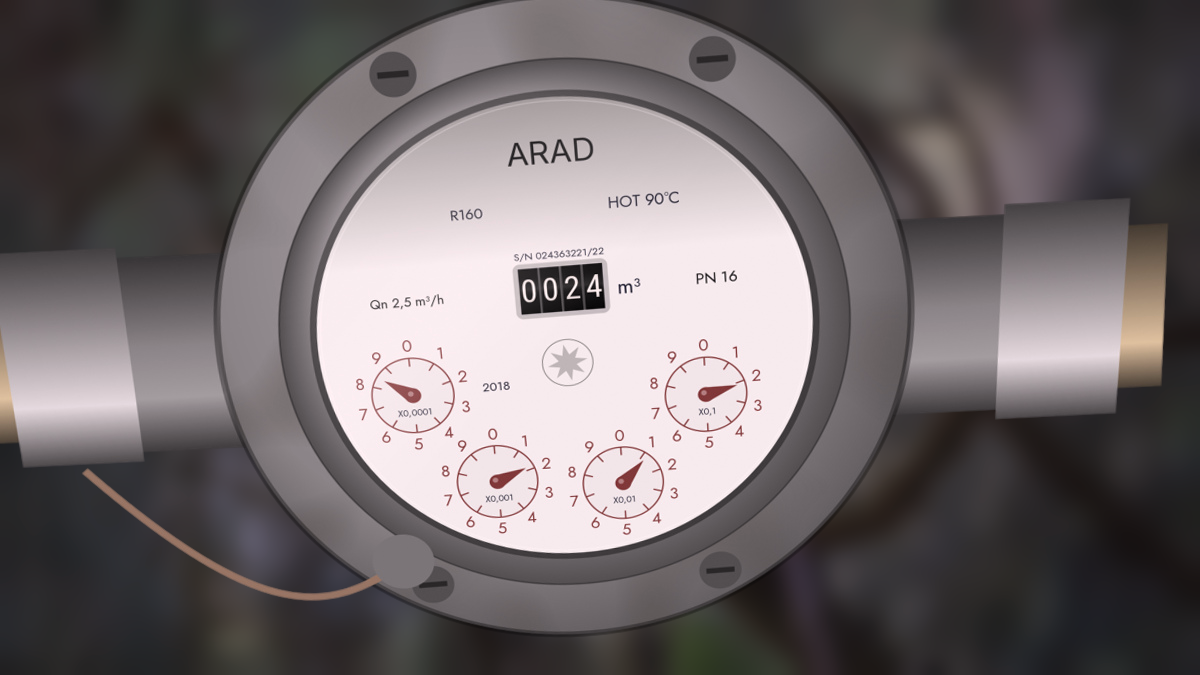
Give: 24.2118 m³
